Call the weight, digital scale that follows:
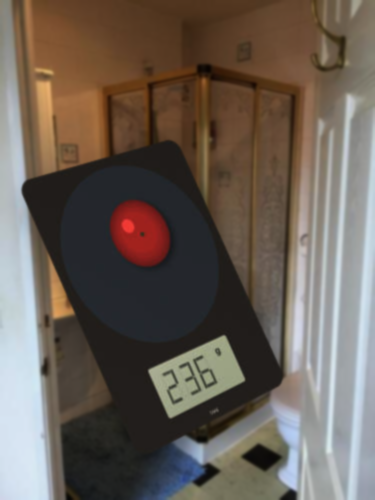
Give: 236 g
